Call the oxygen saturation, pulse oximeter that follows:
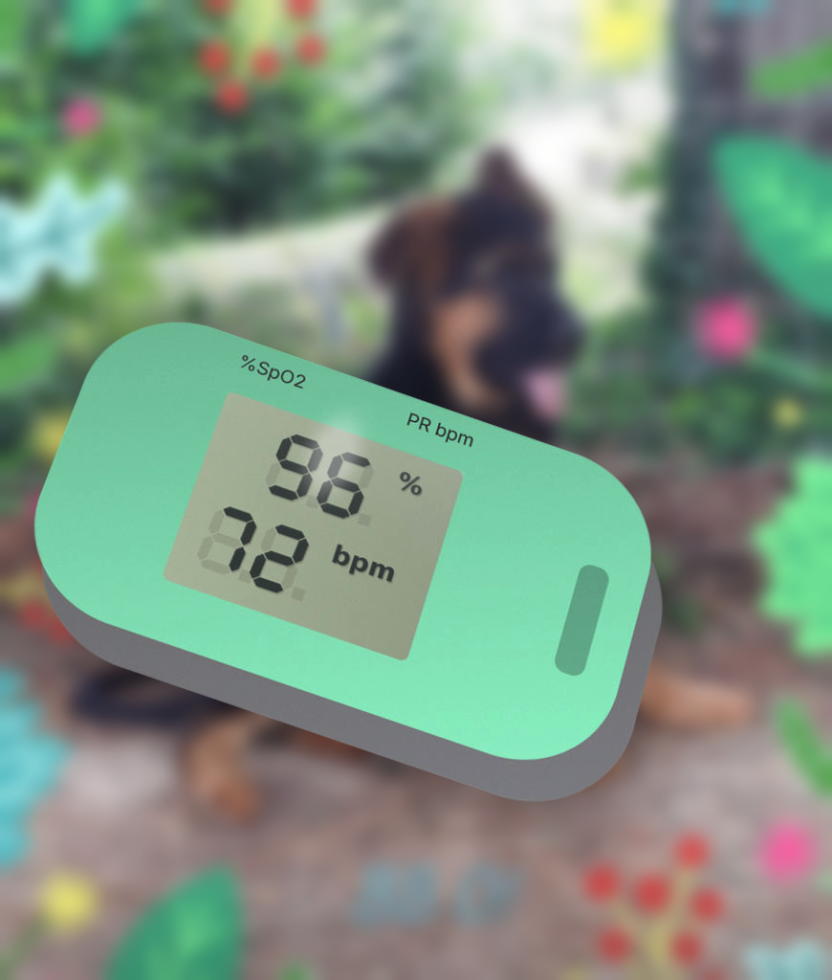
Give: 96 %
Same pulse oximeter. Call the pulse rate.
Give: 72 bpm
